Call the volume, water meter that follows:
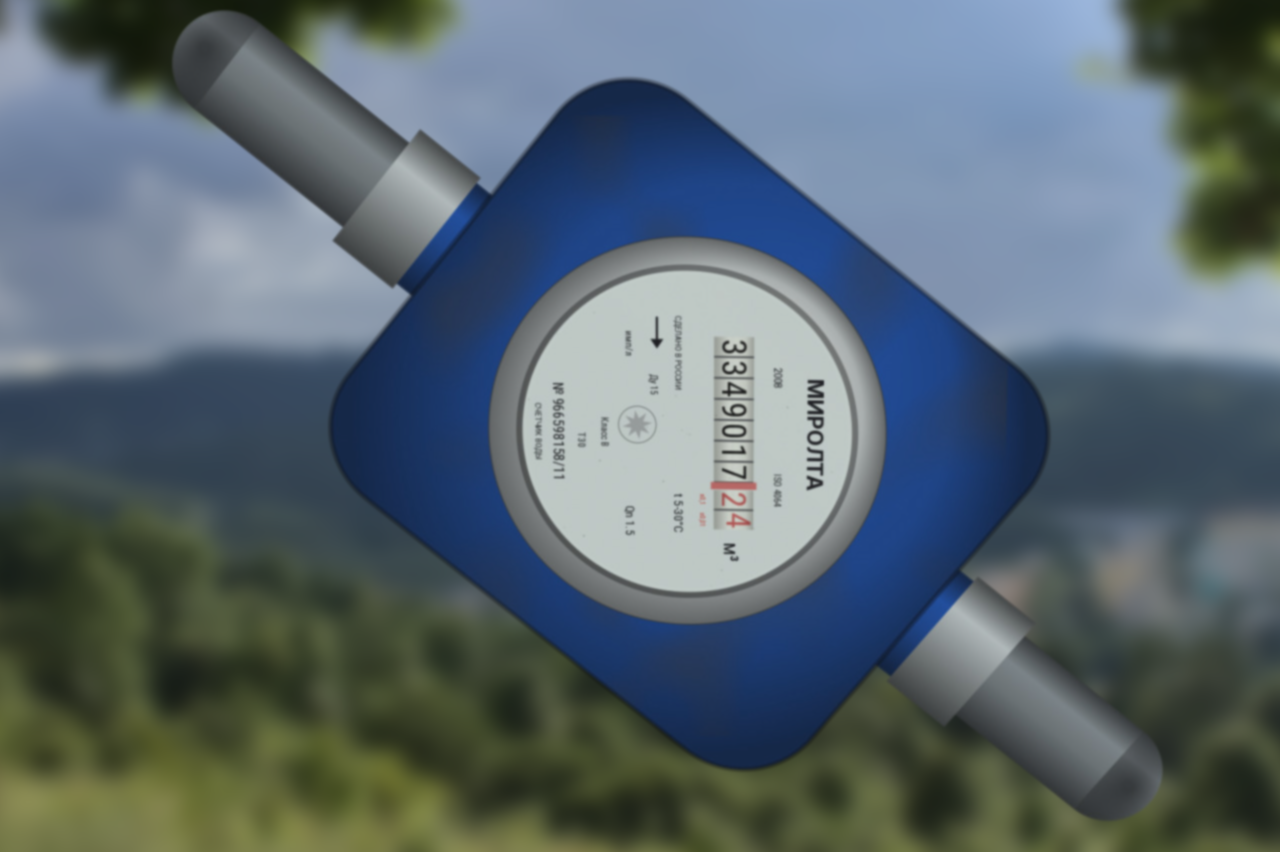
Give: 3349017.24 m³
